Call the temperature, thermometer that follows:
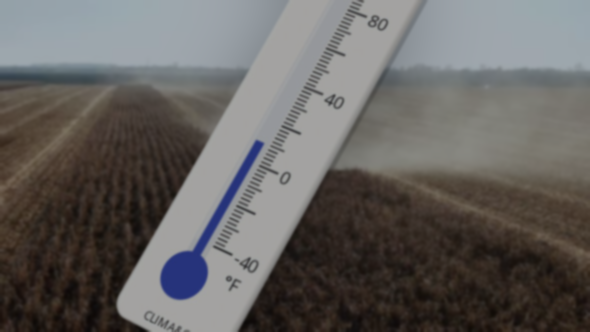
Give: 10 °F
